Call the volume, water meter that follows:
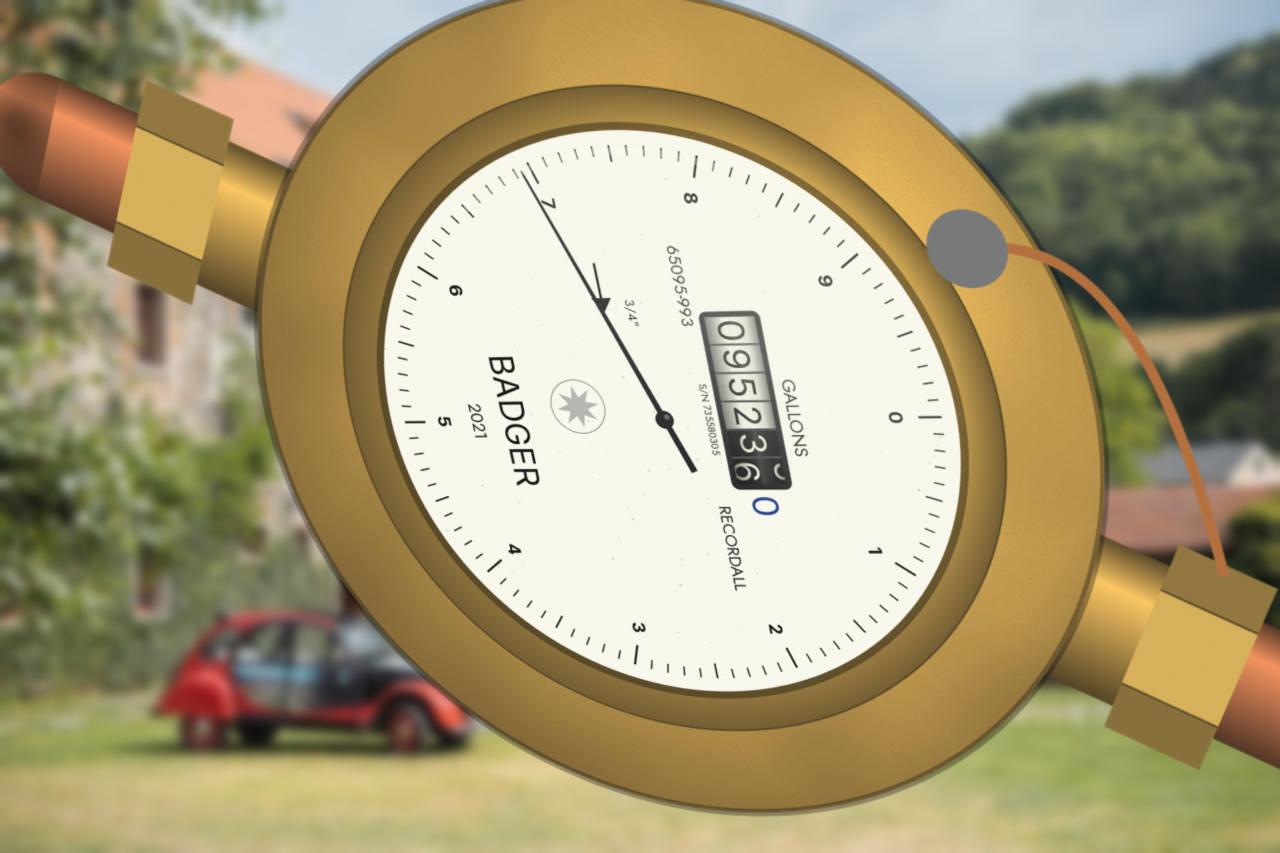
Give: 952356.9 gal
